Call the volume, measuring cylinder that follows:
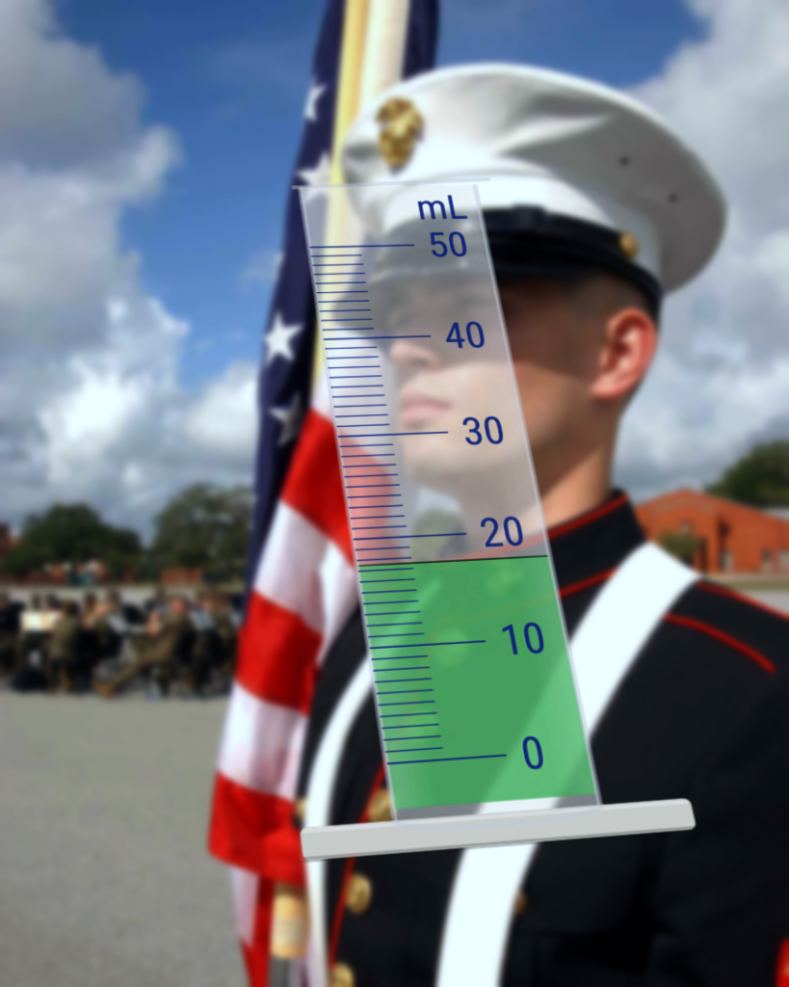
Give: 17.5 mL
